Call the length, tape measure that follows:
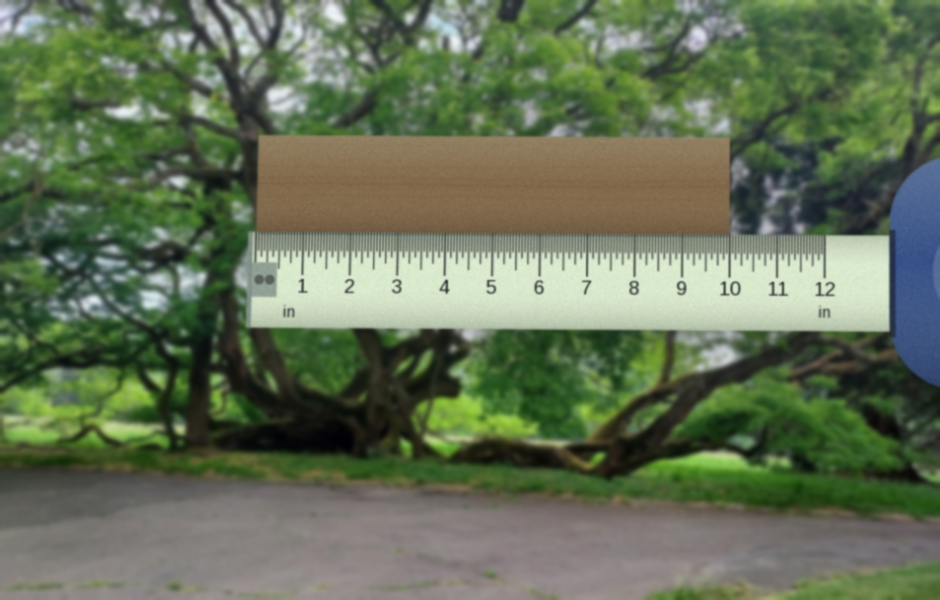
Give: 10 in
